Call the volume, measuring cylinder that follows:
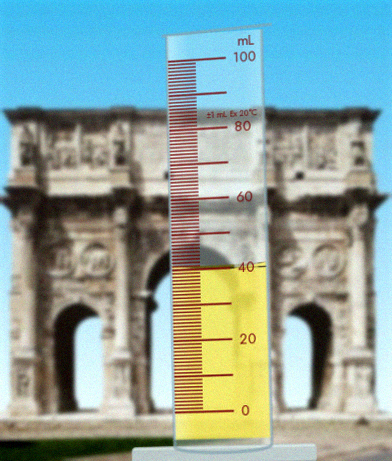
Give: 40 mL
